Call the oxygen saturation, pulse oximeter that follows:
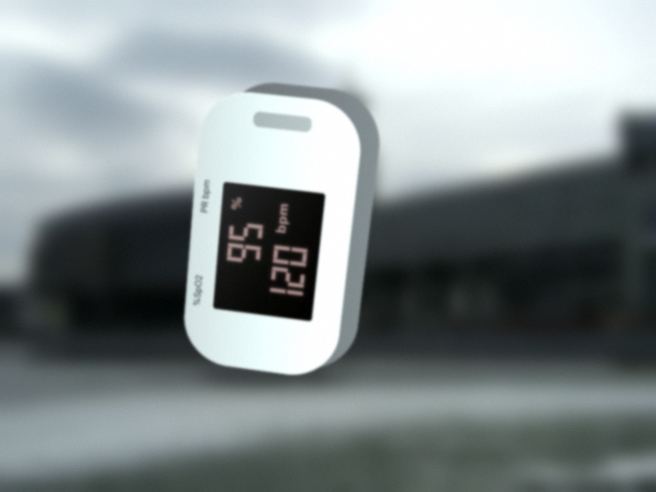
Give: 95 %
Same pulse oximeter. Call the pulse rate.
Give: 120 bpm
